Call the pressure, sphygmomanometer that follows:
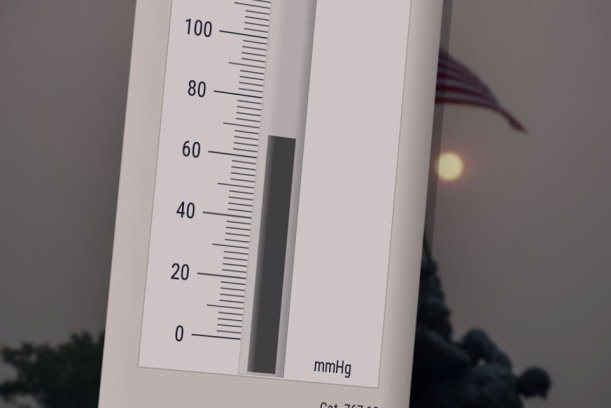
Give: 68 mmHg
